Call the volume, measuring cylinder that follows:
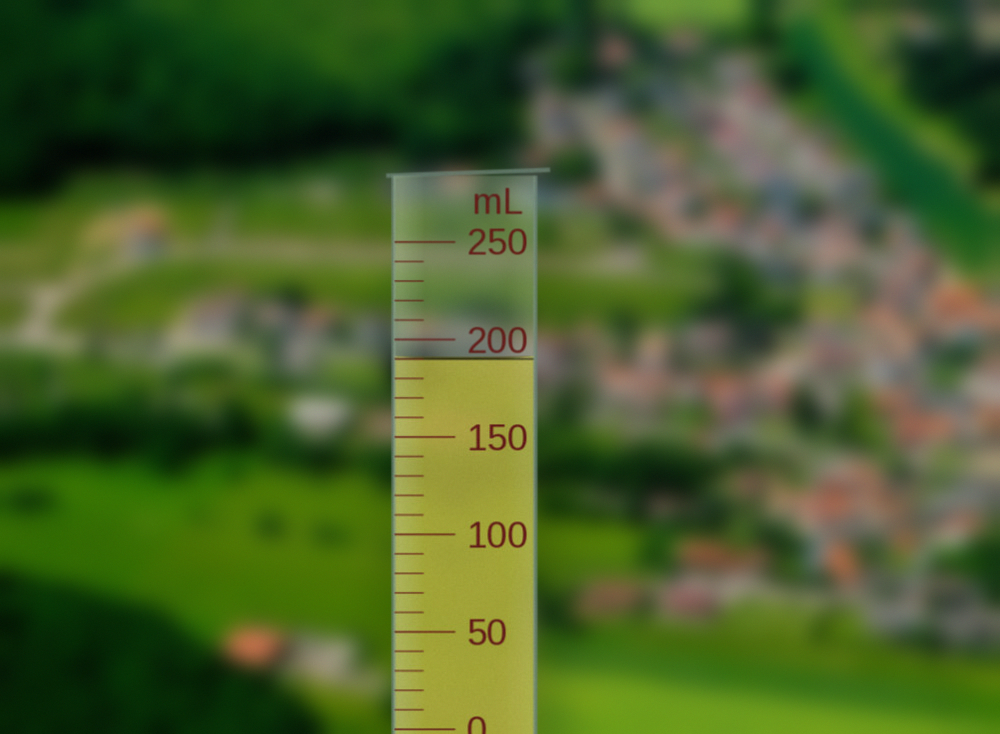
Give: 190 mL
